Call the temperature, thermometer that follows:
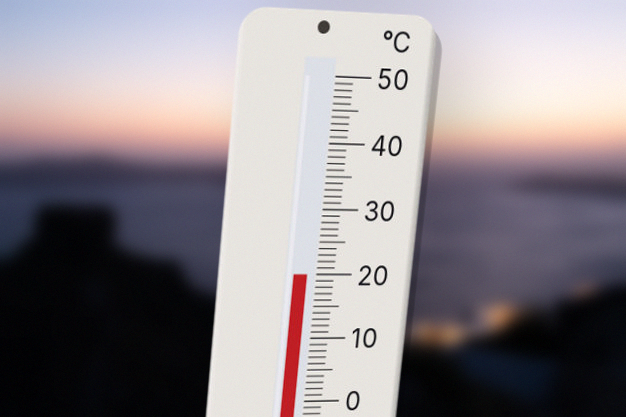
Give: 20 °C
